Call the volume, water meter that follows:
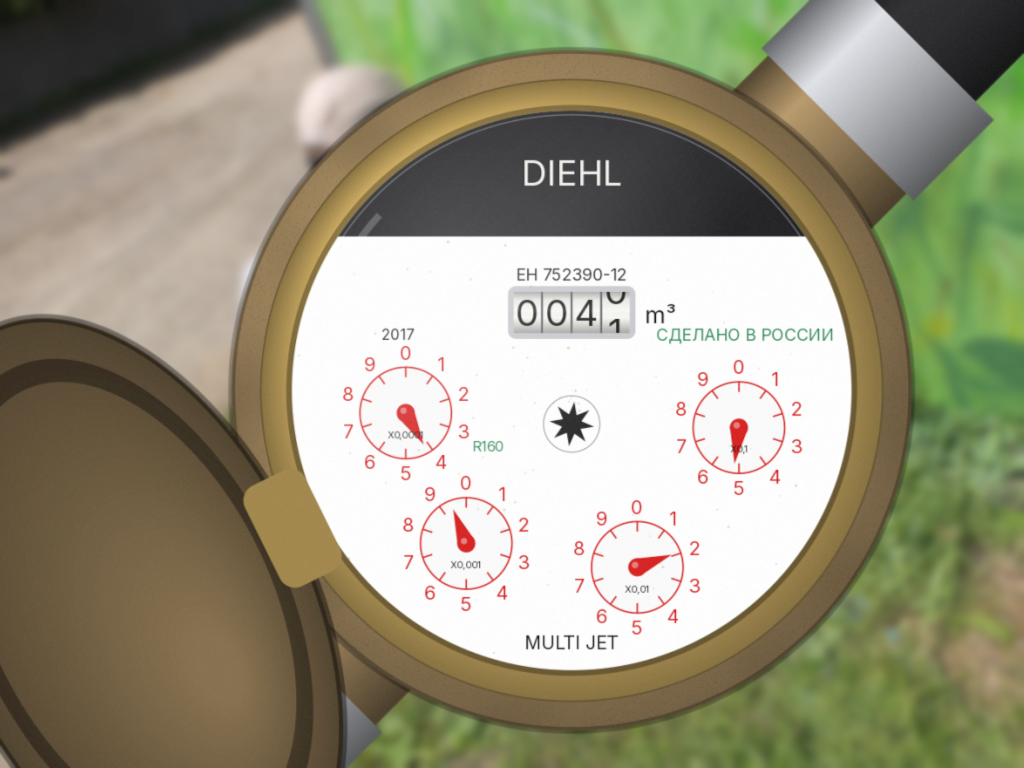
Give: 40.5194 m³
